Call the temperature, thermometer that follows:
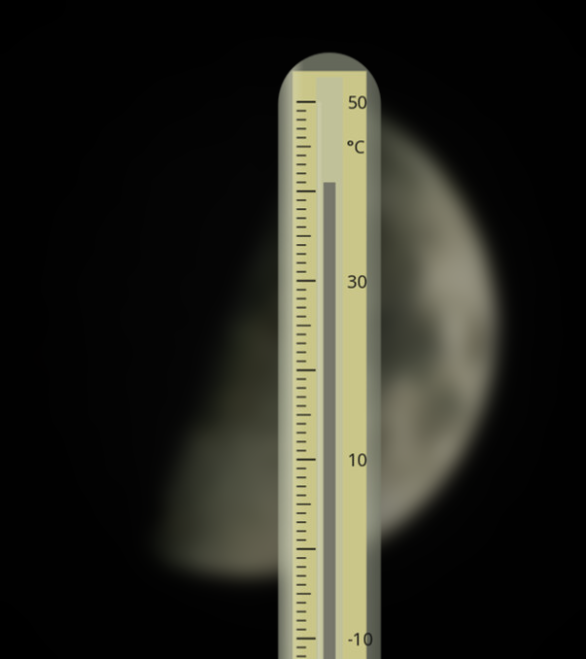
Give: 41 °C
